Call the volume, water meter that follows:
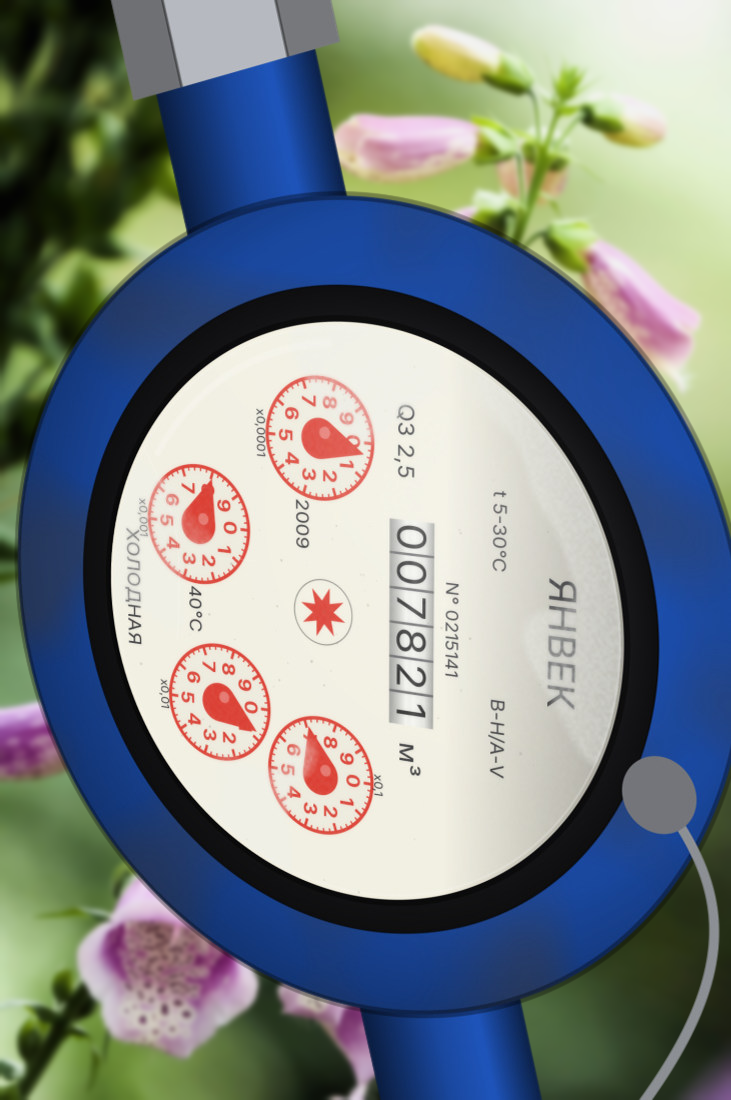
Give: 7821.7080 m³
